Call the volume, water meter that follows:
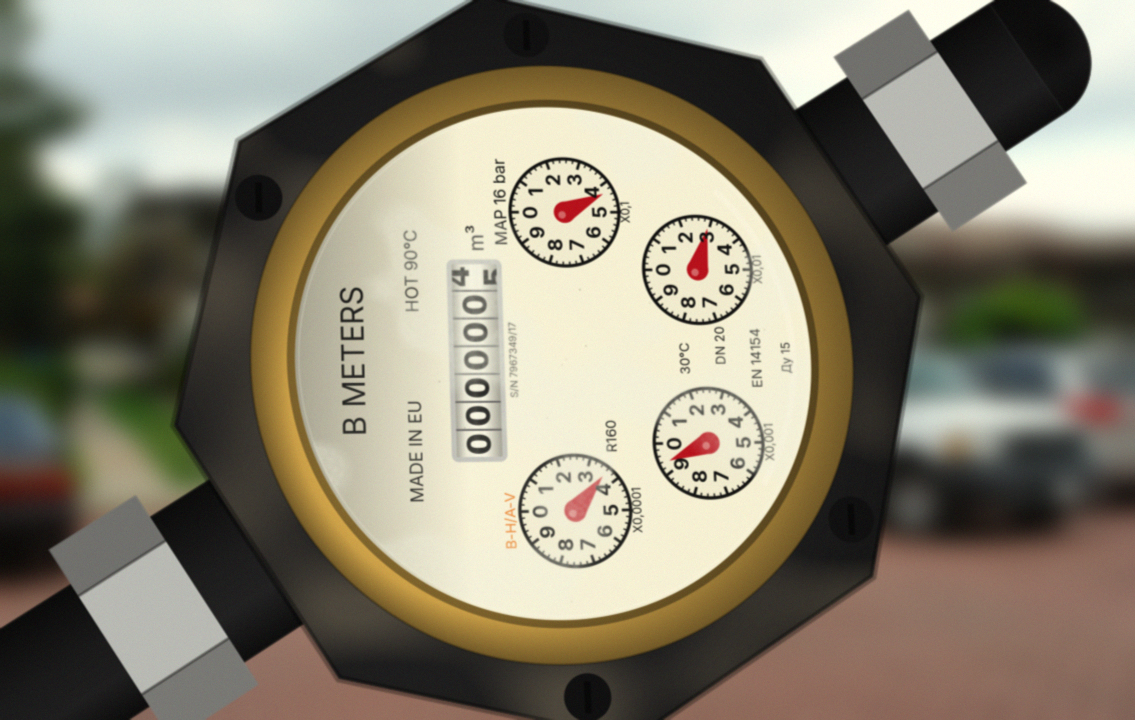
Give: 4.4293 m³
